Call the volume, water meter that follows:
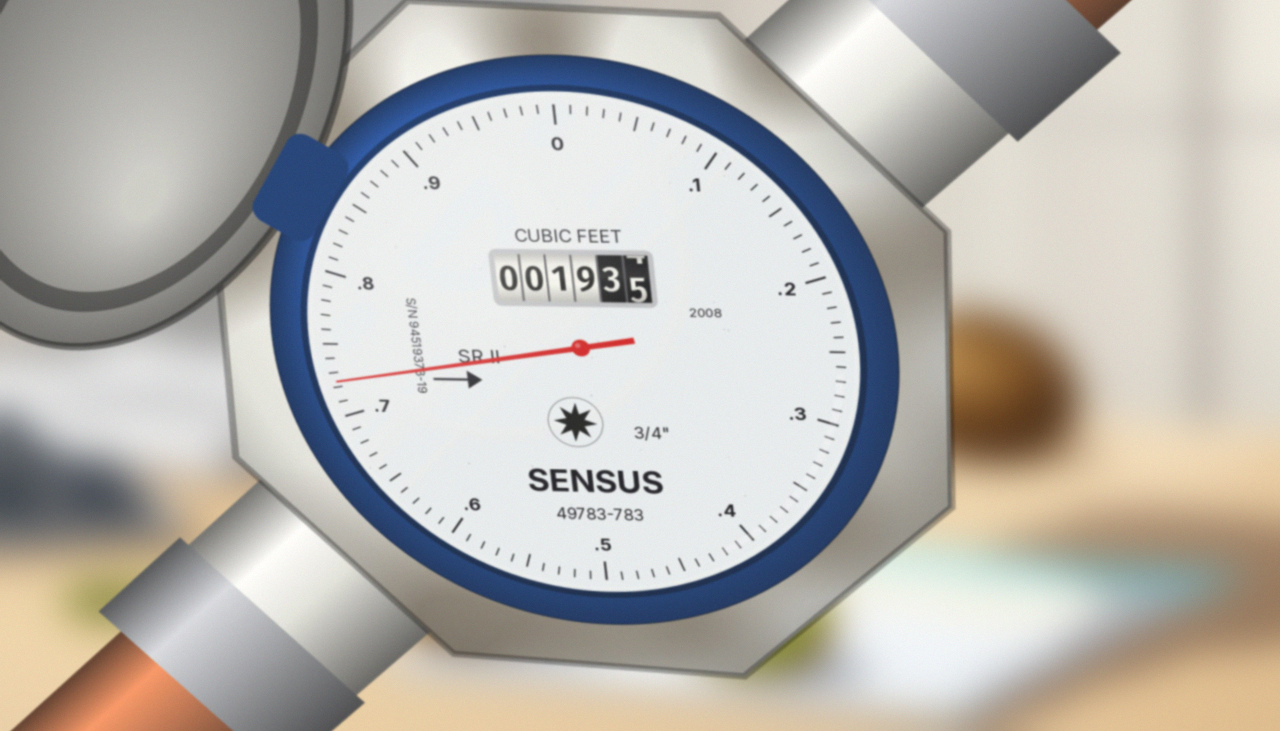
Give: 1934.72 ft³
